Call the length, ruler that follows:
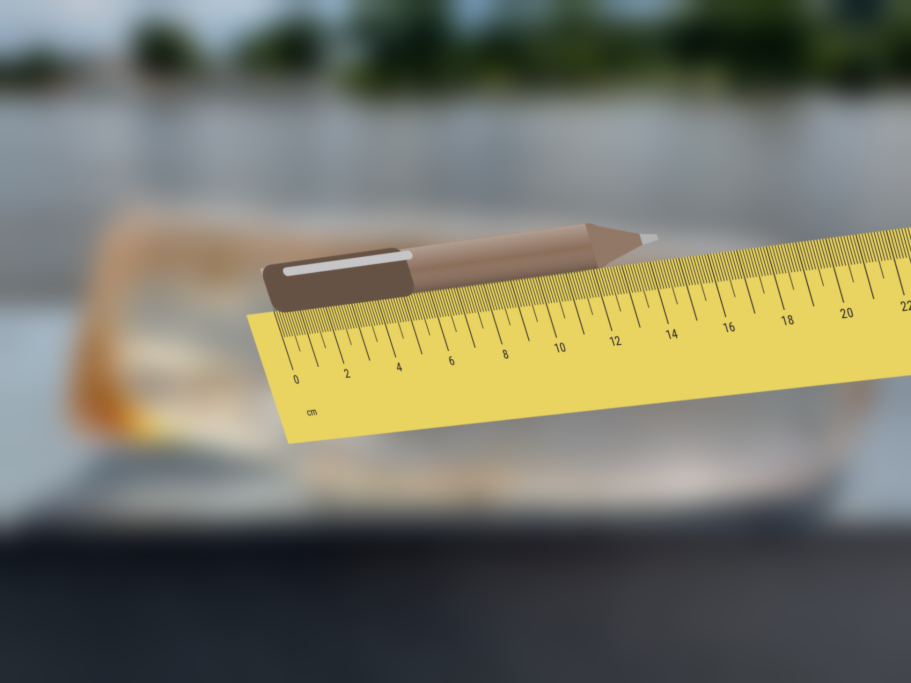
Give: 14.5 cm
